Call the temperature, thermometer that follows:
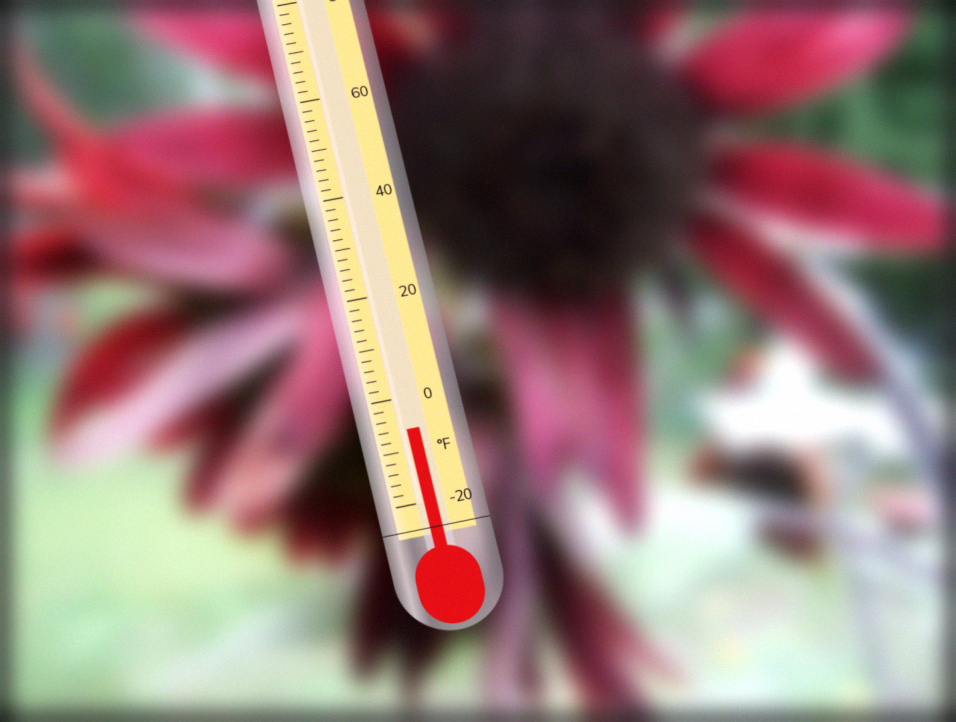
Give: -6 °F
